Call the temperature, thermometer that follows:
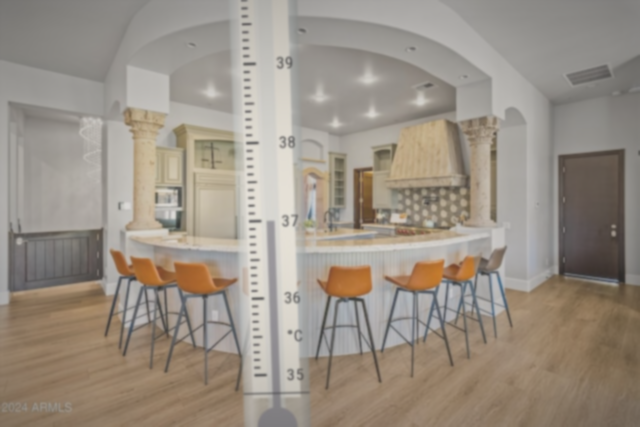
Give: 37 °C
